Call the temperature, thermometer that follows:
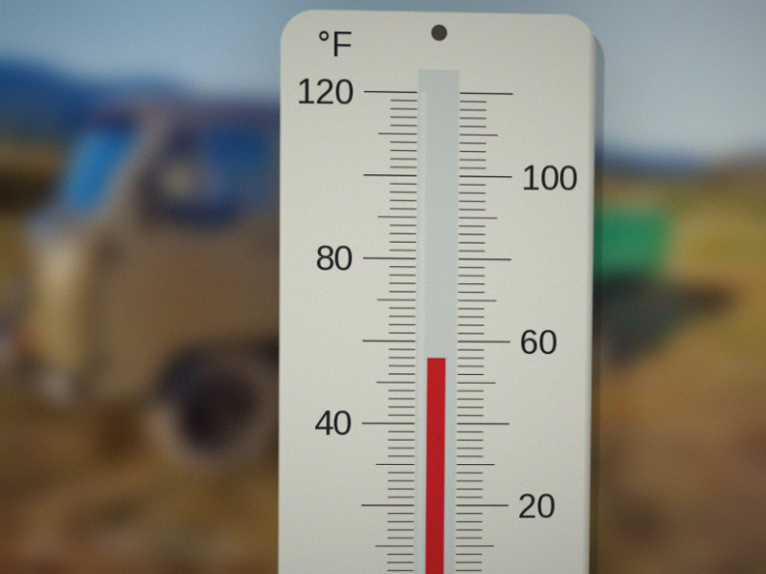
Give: 56 °F
